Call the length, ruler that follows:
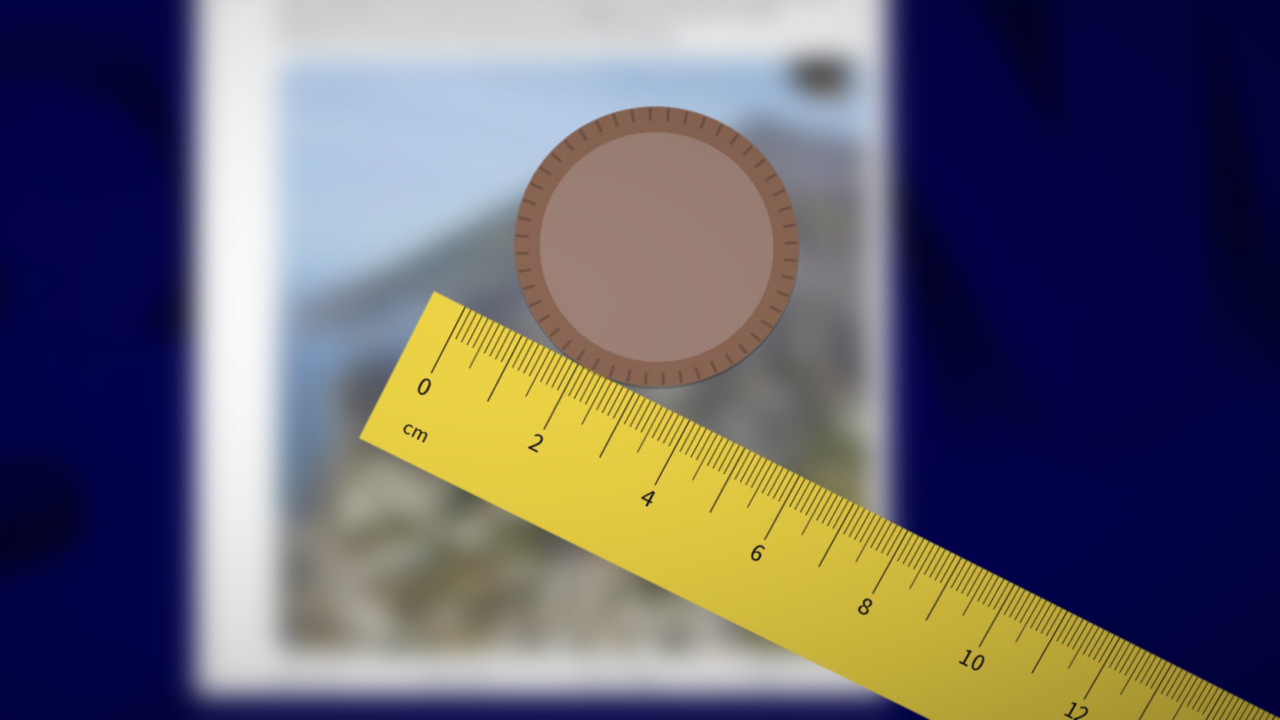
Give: 4.5 cm
